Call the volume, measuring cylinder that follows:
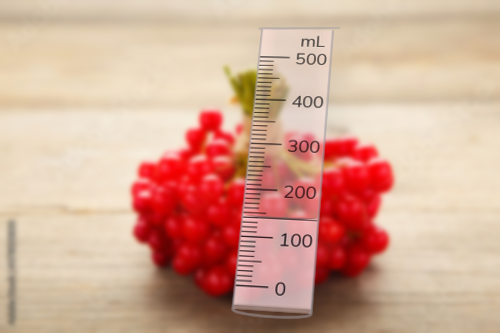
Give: 140 mL
